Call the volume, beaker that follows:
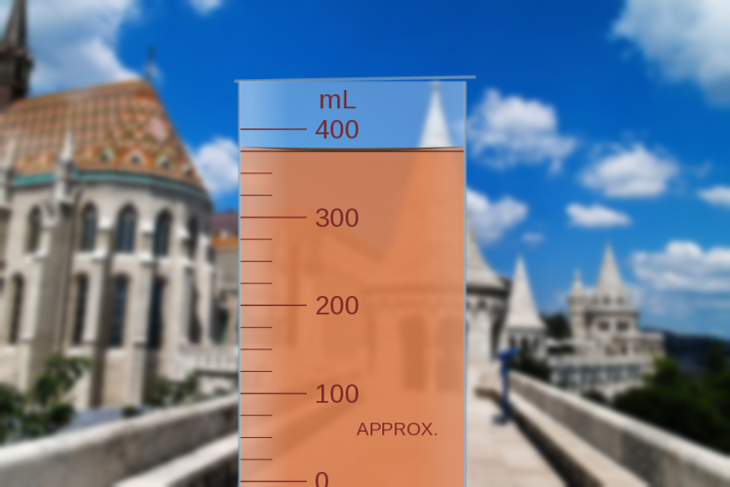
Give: 375 mL
